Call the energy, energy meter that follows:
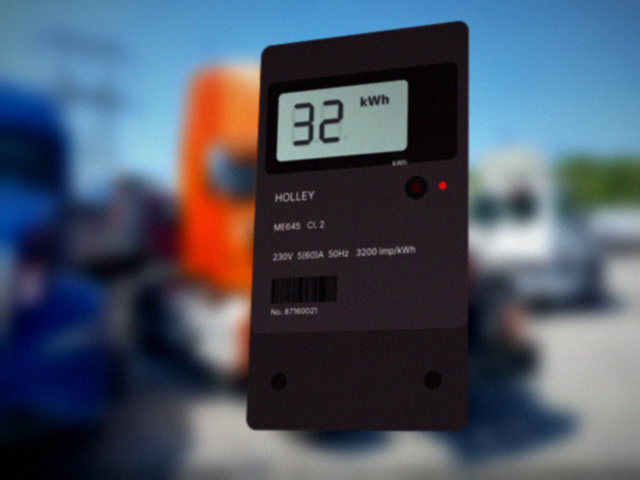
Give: 32 kWh
